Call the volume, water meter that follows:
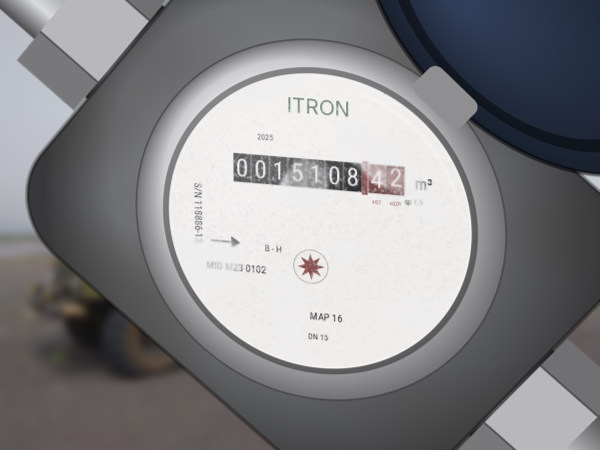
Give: 15108.42 m³
